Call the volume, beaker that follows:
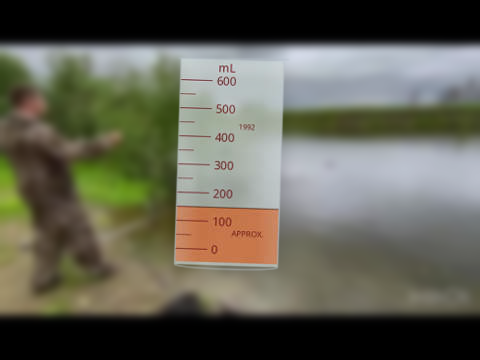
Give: 150 mL
